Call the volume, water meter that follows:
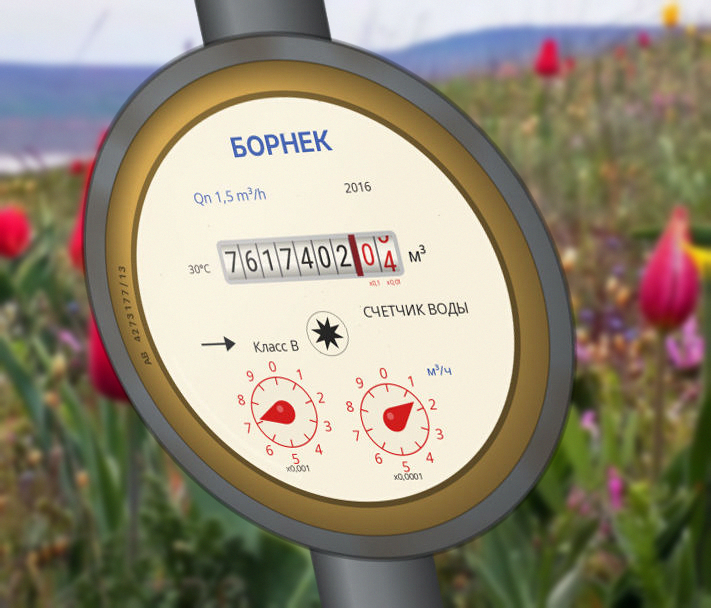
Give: 7617402.0371 m³
